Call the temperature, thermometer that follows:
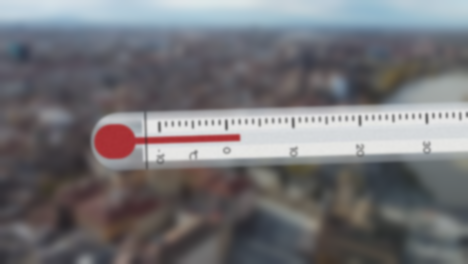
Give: 2 °C
